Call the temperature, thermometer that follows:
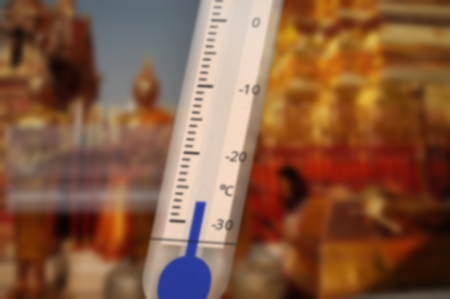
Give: -27 °C
